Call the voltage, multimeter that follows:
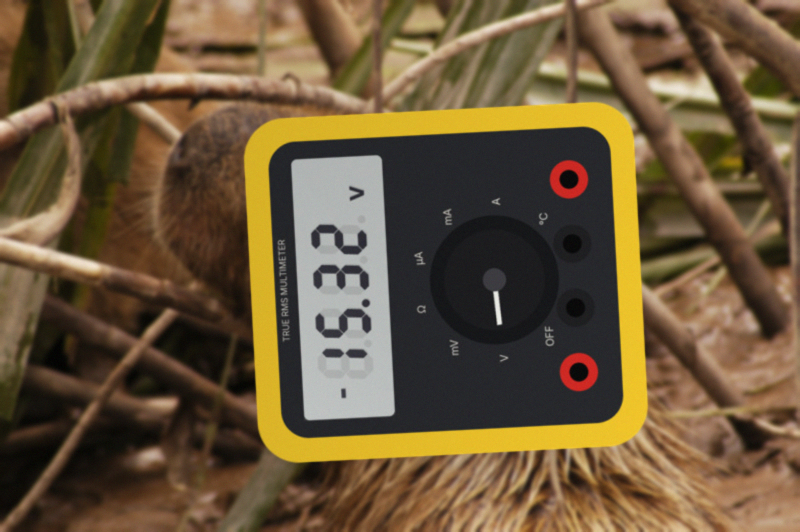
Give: -15.32 V
